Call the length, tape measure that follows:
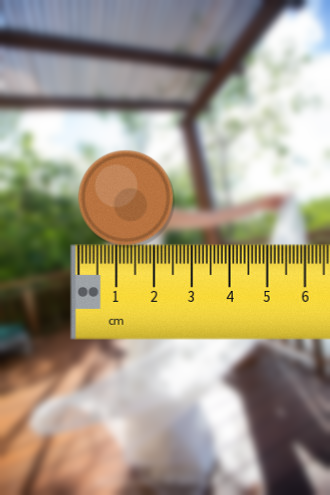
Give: 2.5 cm
